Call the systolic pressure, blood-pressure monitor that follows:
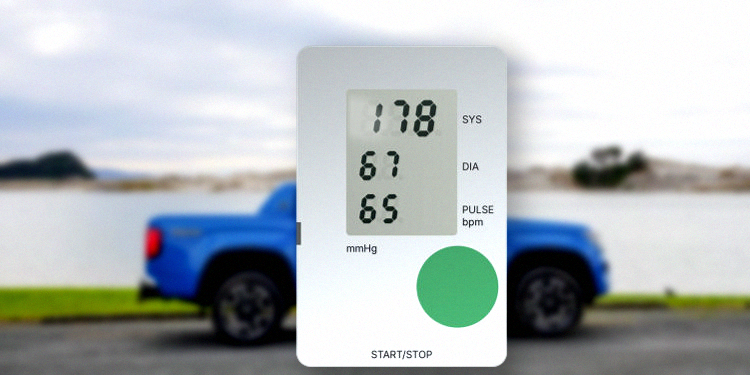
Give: 178 mmHg
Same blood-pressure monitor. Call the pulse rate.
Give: 65 bpm
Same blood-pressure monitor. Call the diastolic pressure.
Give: 67 mmHg
